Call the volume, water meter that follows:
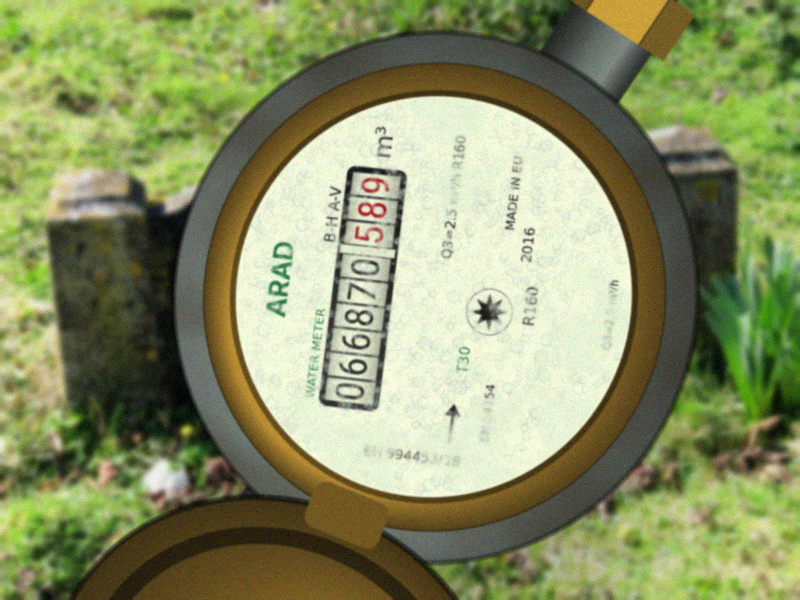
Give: 66870.589 m³
